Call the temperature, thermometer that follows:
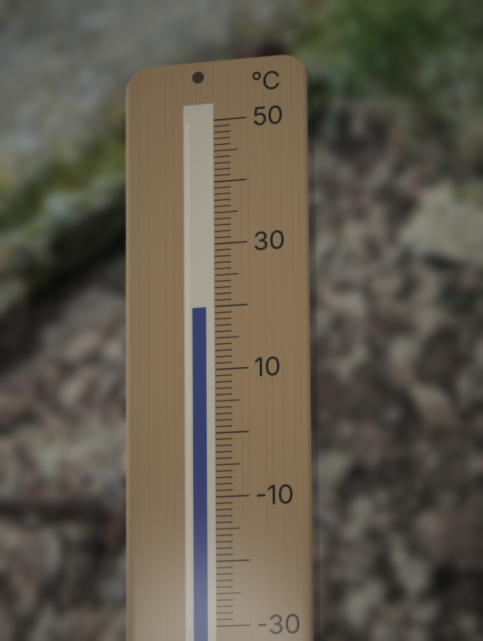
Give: 20 °C
